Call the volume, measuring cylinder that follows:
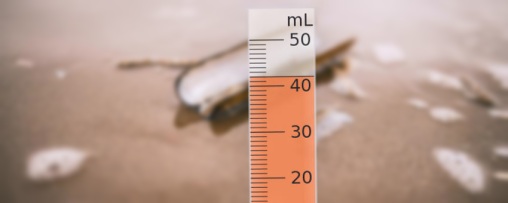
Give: 42 mL
